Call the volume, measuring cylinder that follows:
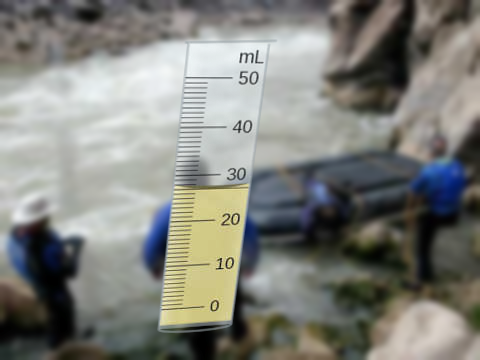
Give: 27 mL
